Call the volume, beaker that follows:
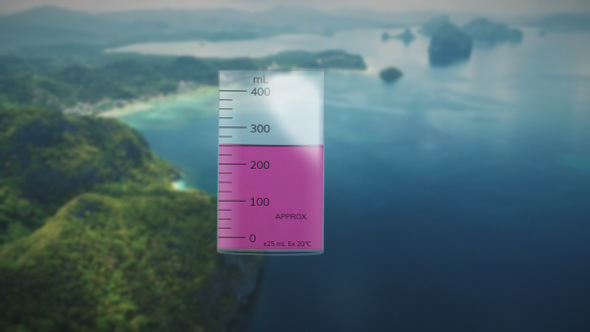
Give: 250 mL
